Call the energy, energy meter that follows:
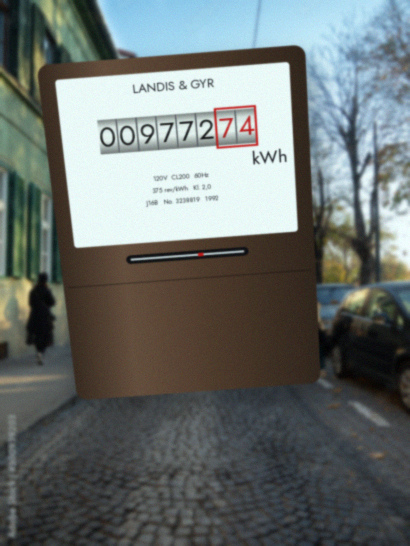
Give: 9772.74 kWh
